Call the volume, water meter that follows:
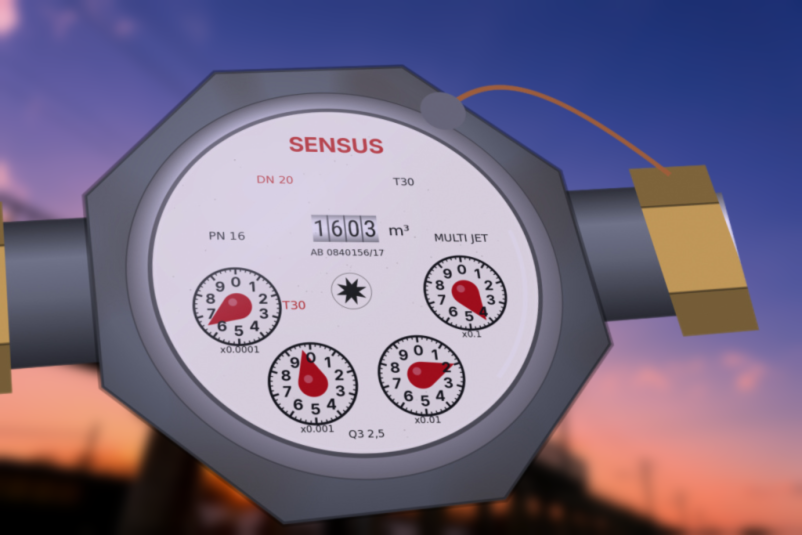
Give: 1603.4196 m³
